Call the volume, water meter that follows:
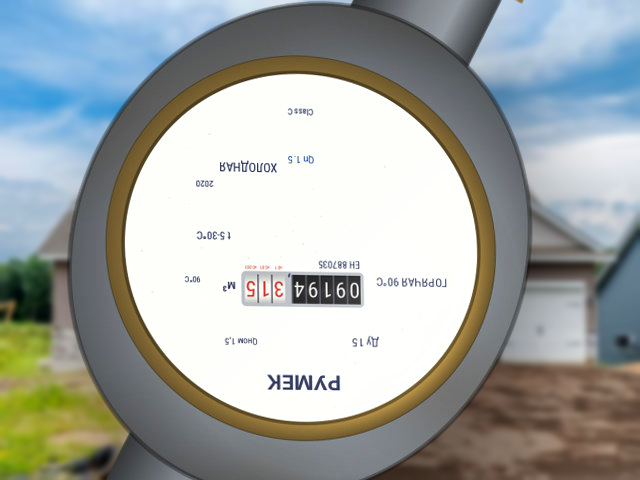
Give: 9194.315 m³
